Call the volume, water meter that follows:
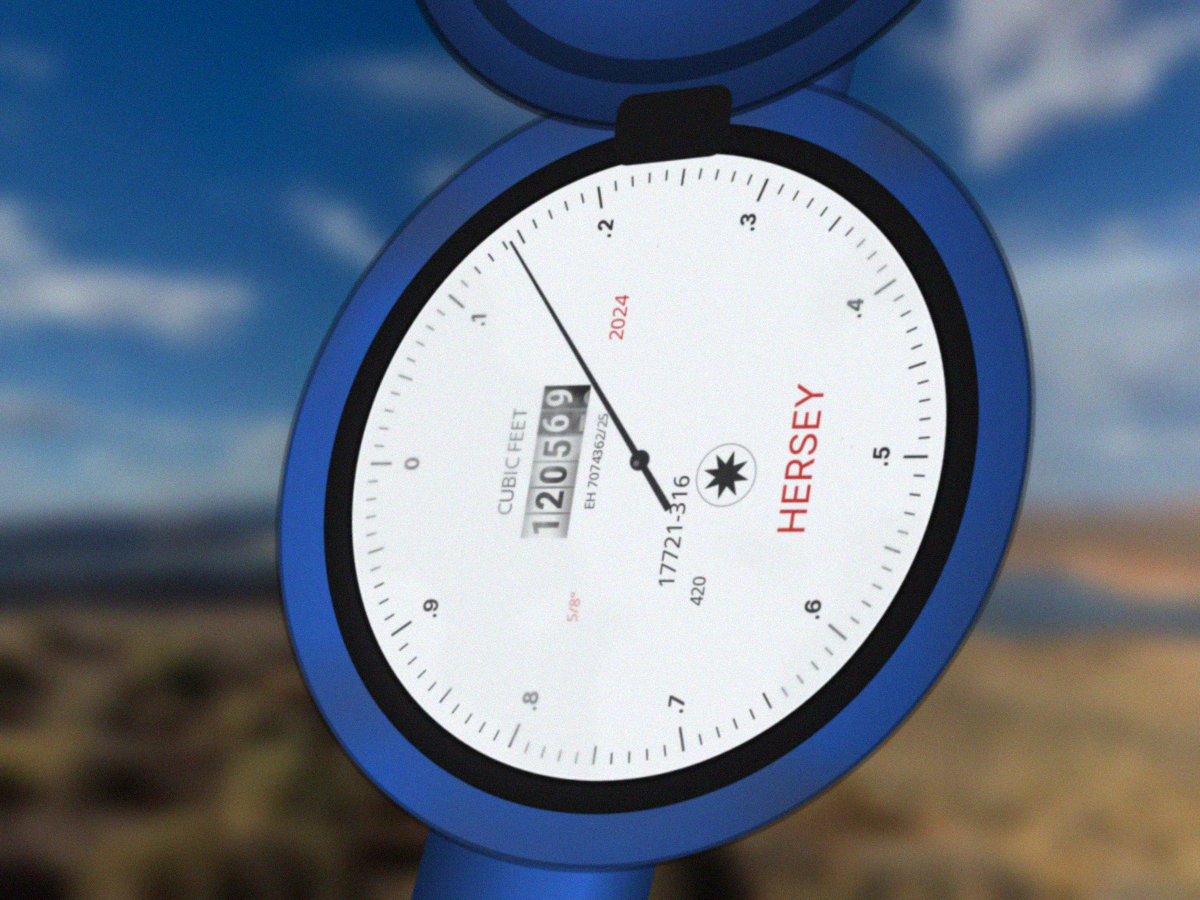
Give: 120569.14 ft³
